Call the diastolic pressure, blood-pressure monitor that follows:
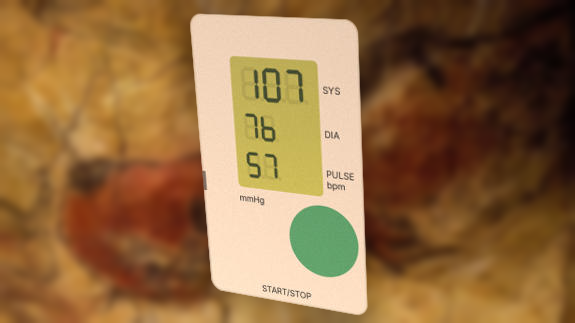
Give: 76 mmHg
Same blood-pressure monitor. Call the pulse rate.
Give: 57 bpm
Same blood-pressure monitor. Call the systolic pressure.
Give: 107 mmHg
